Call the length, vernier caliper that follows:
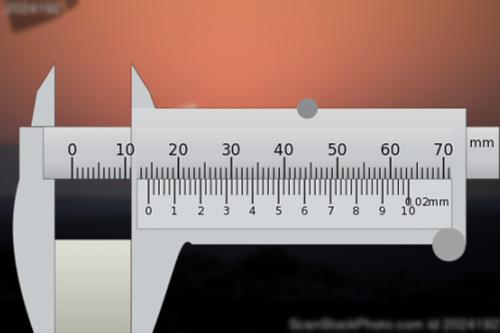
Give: 14.4 mm
